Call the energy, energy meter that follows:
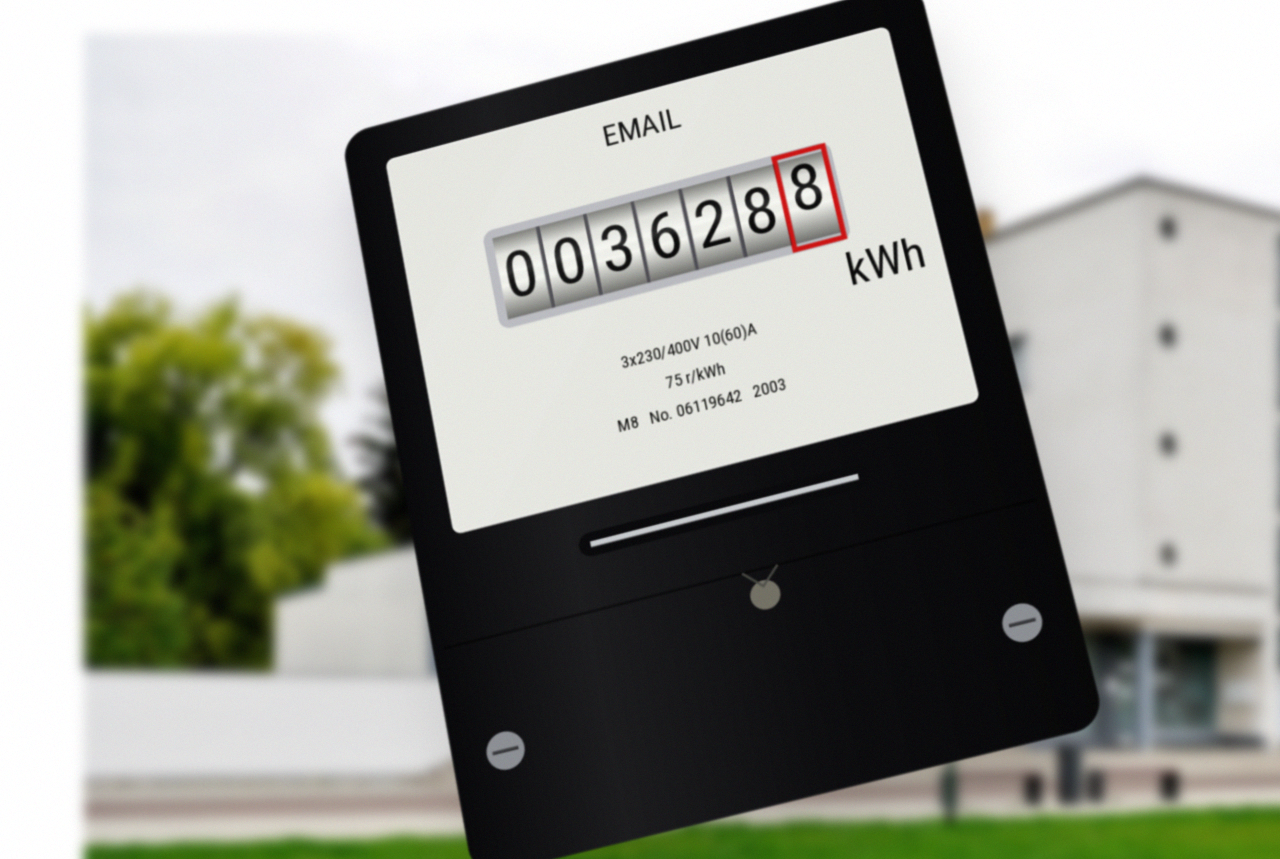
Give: 3628.8 kWh
